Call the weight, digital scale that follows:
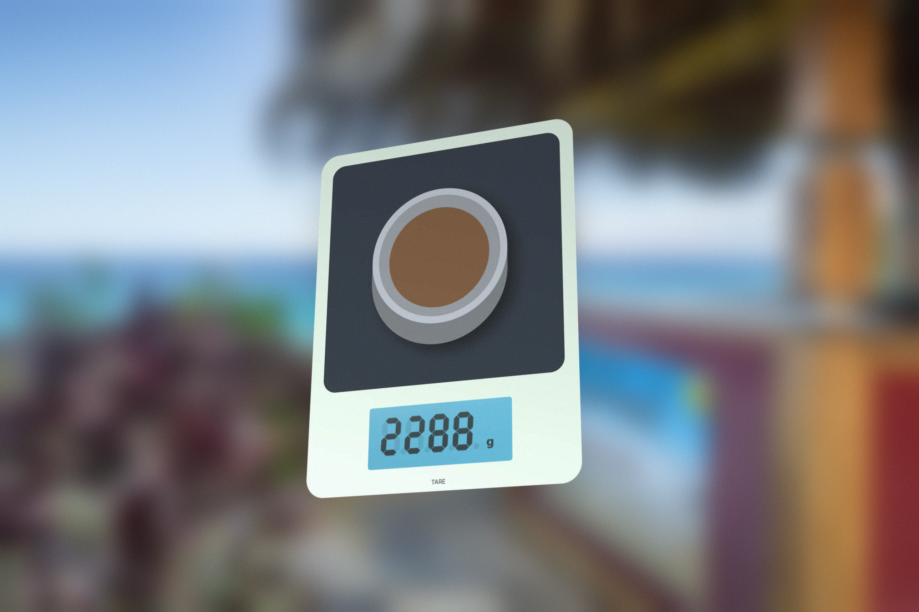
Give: 2288 g
